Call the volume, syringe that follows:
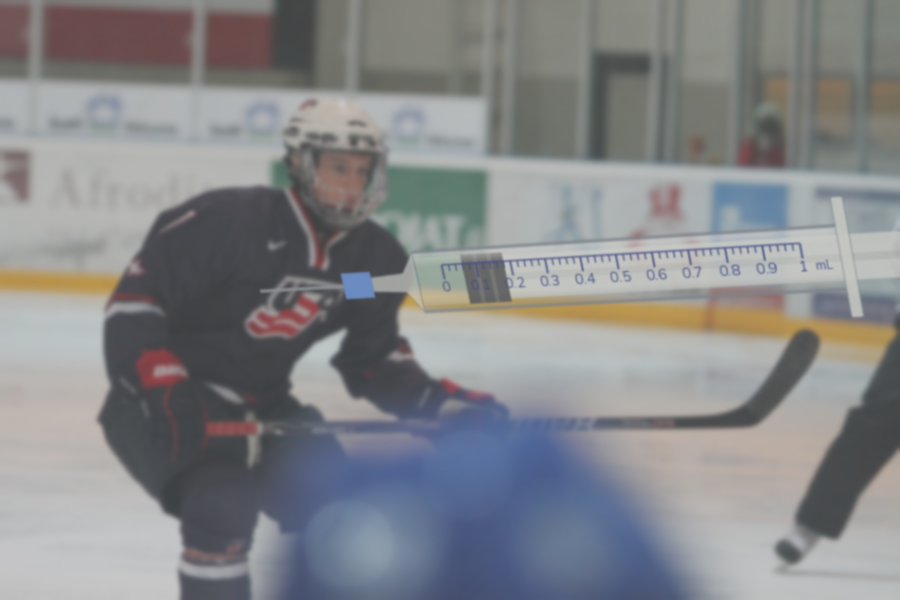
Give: 0.06 mL
